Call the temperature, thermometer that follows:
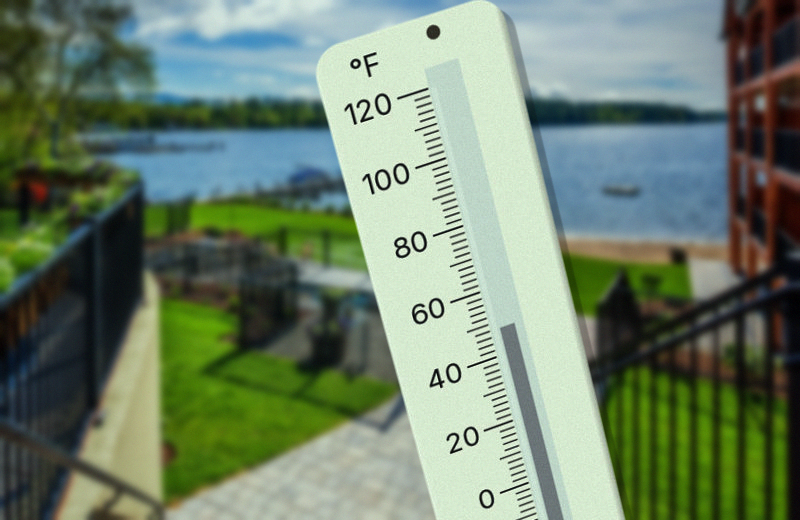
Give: 48 °F
